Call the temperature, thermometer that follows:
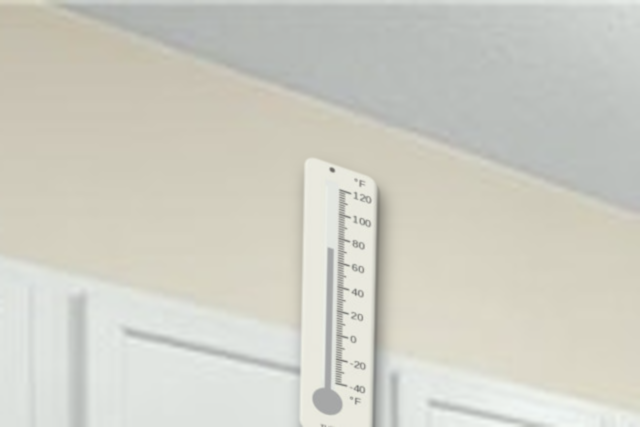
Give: 70 °F
